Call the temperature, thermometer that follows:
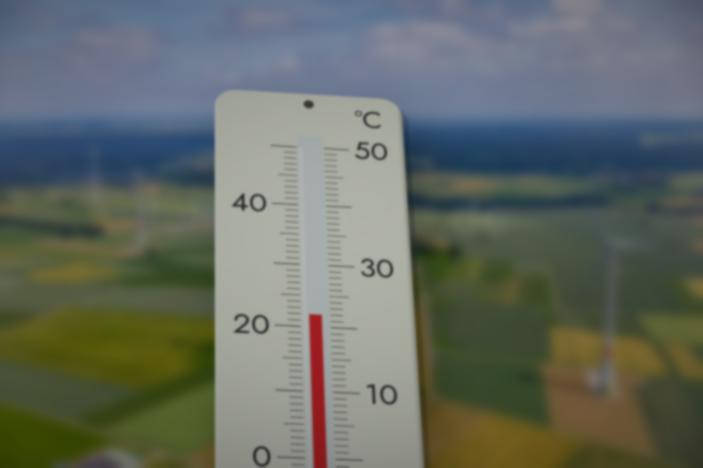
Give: 22 °C
